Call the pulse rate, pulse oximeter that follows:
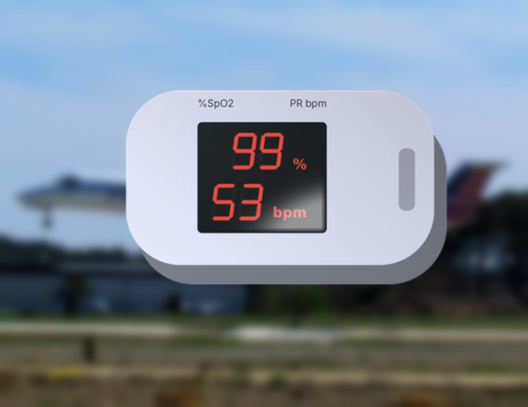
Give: 53 bpm
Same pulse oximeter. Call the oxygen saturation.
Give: 99 %
